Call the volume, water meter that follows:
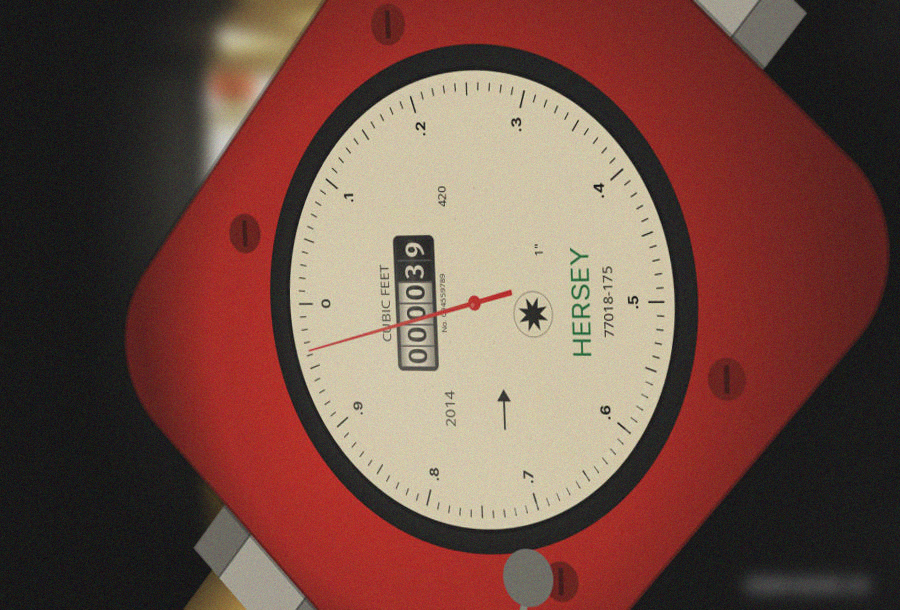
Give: 38.96 ft³
